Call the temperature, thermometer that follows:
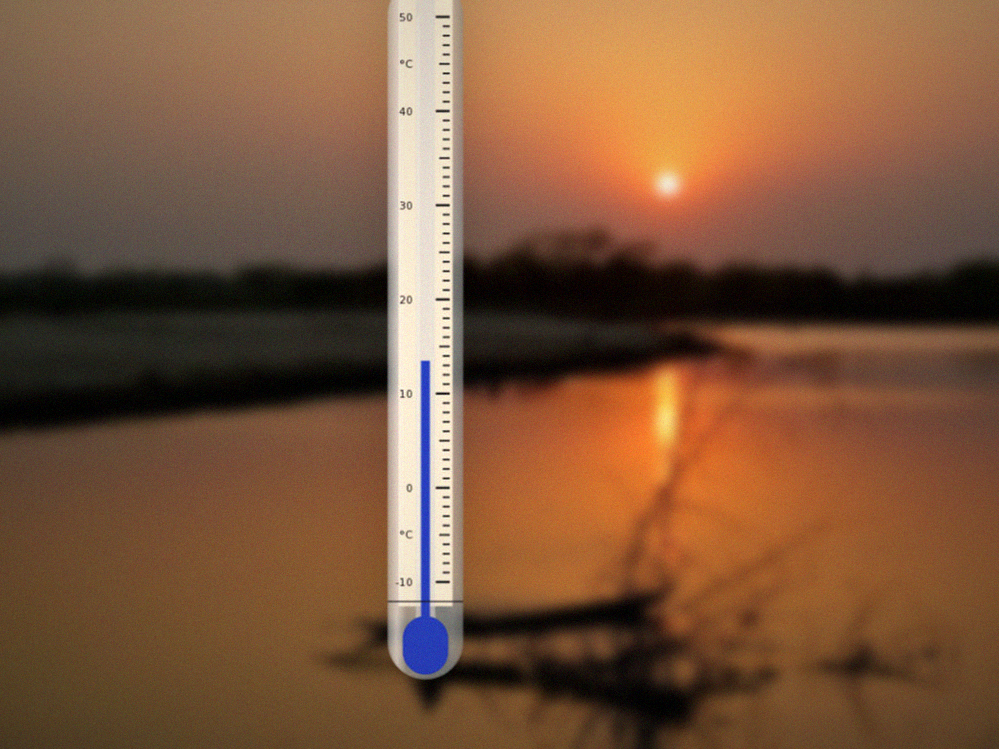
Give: 13.5 °C
